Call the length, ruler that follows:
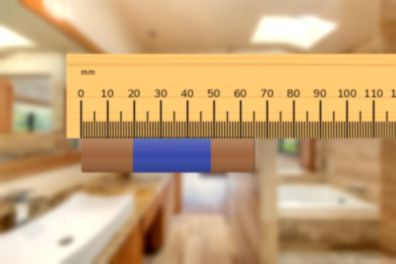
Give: 65 mm
